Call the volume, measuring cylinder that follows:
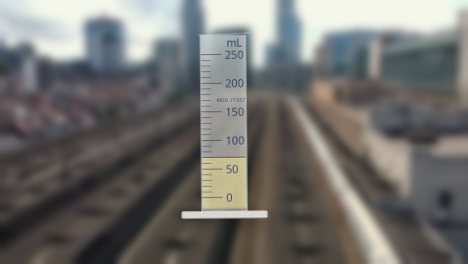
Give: 70 mL
